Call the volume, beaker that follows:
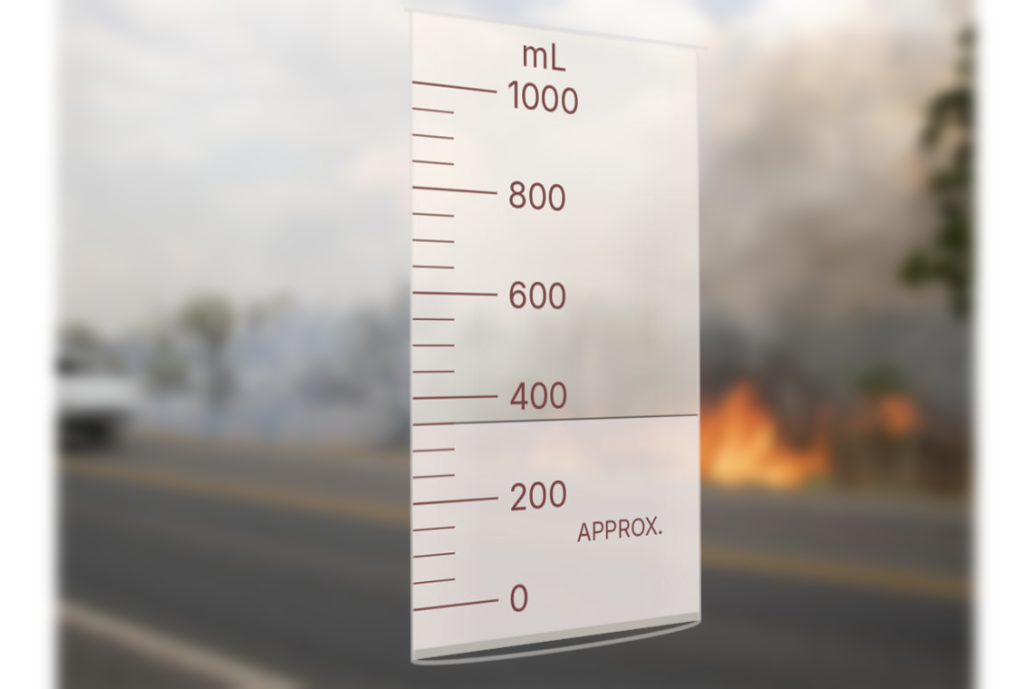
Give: 350 mL
